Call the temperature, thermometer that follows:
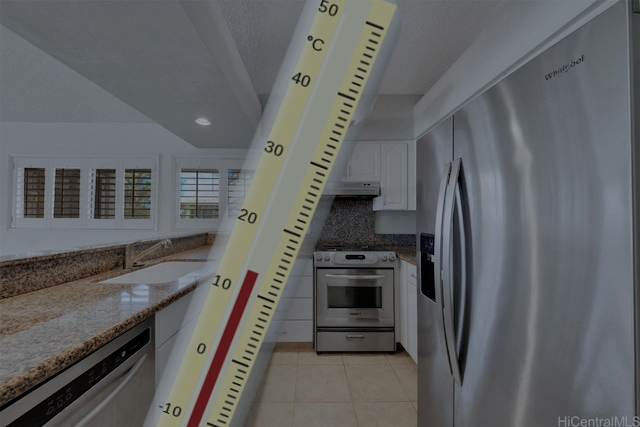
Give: 13 °C
